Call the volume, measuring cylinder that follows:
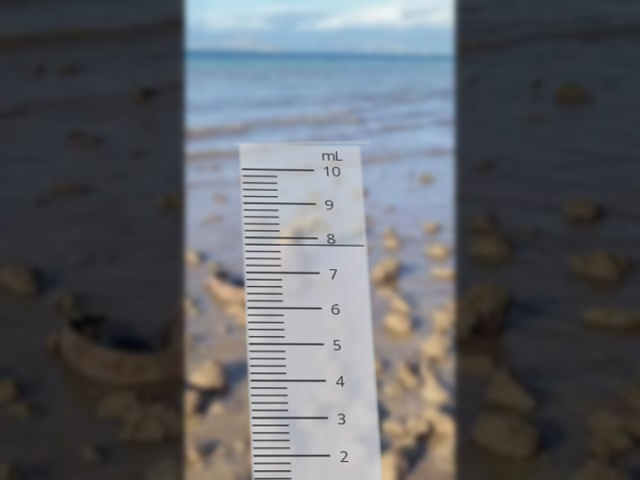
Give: 7.8 mL
